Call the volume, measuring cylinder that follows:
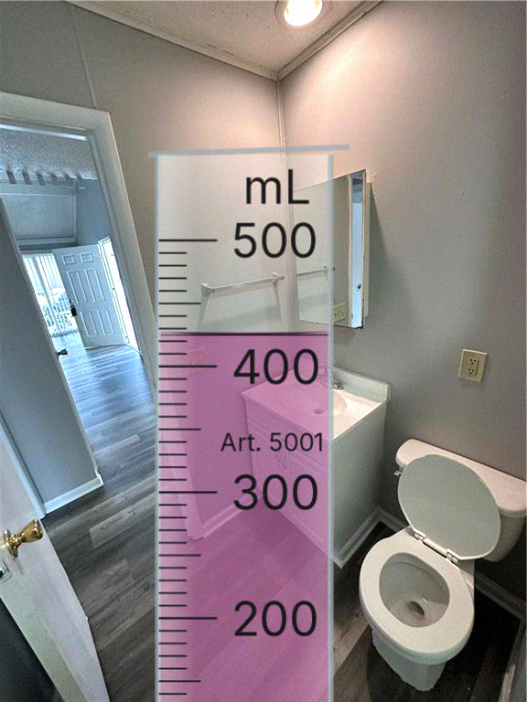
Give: 425 mL
